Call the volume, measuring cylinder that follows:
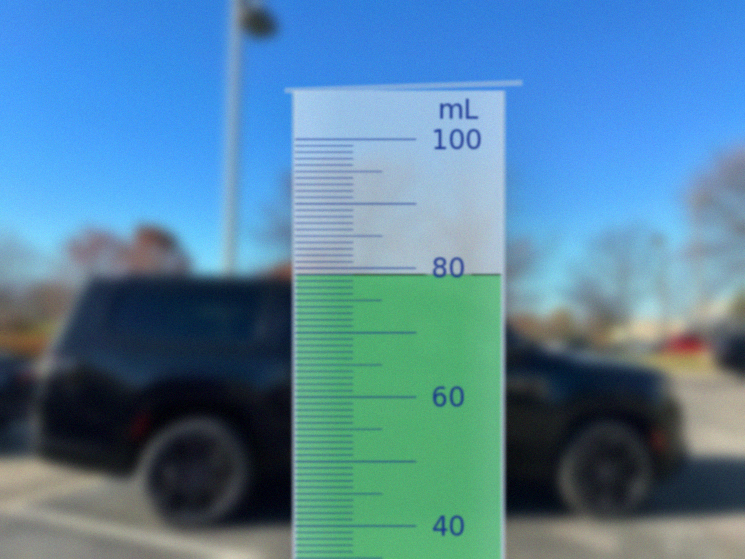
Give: 79 mL
